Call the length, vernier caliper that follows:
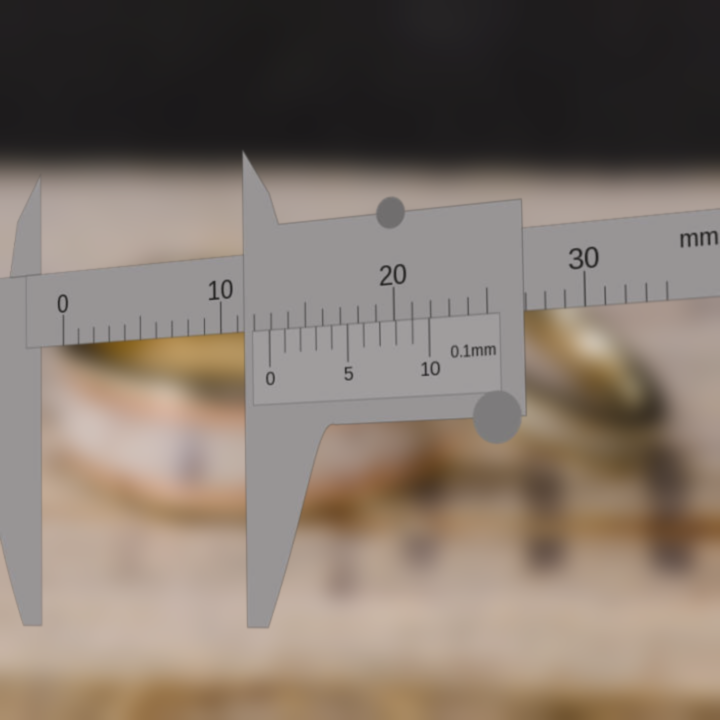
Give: 12.9 mm
